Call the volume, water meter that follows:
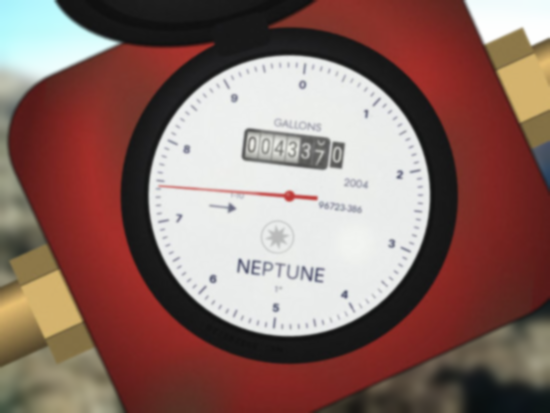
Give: 43367.4 gal
